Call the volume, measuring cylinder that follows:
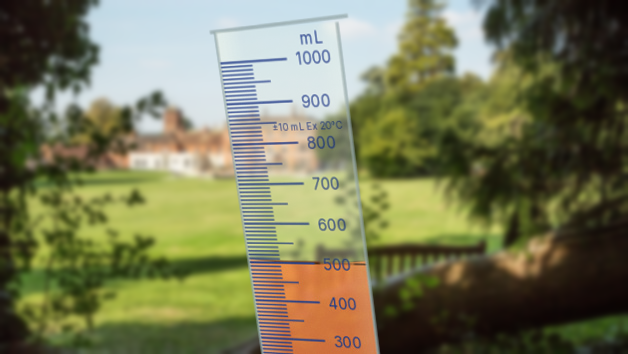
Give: 500 mL
